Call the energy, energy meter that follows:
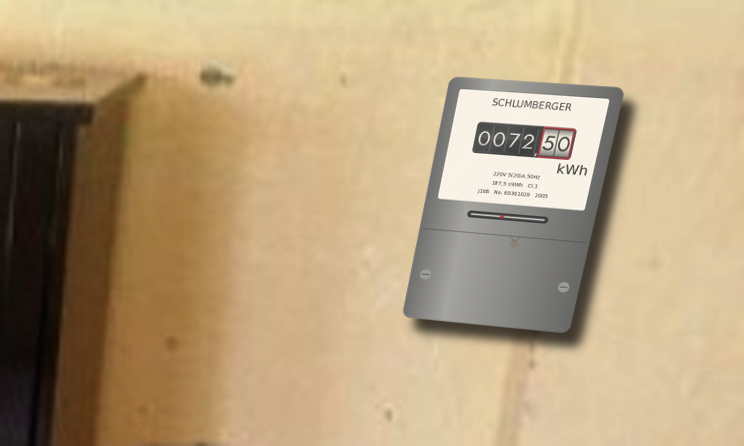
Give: 72.50 kWh
